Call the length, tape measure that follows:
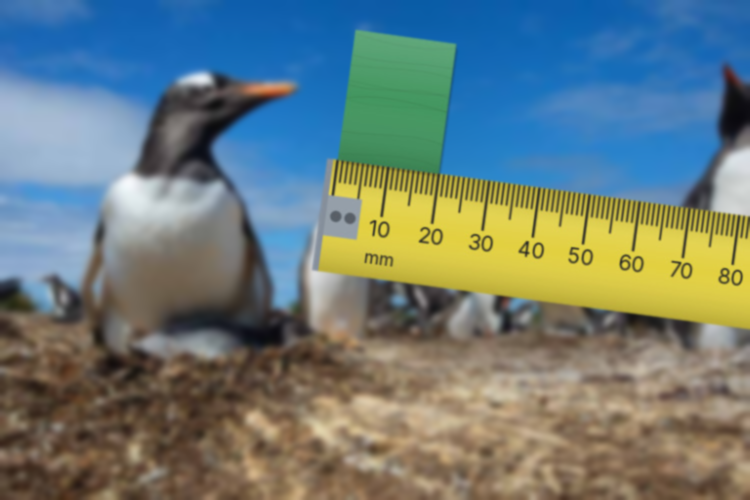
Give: 20 mm
